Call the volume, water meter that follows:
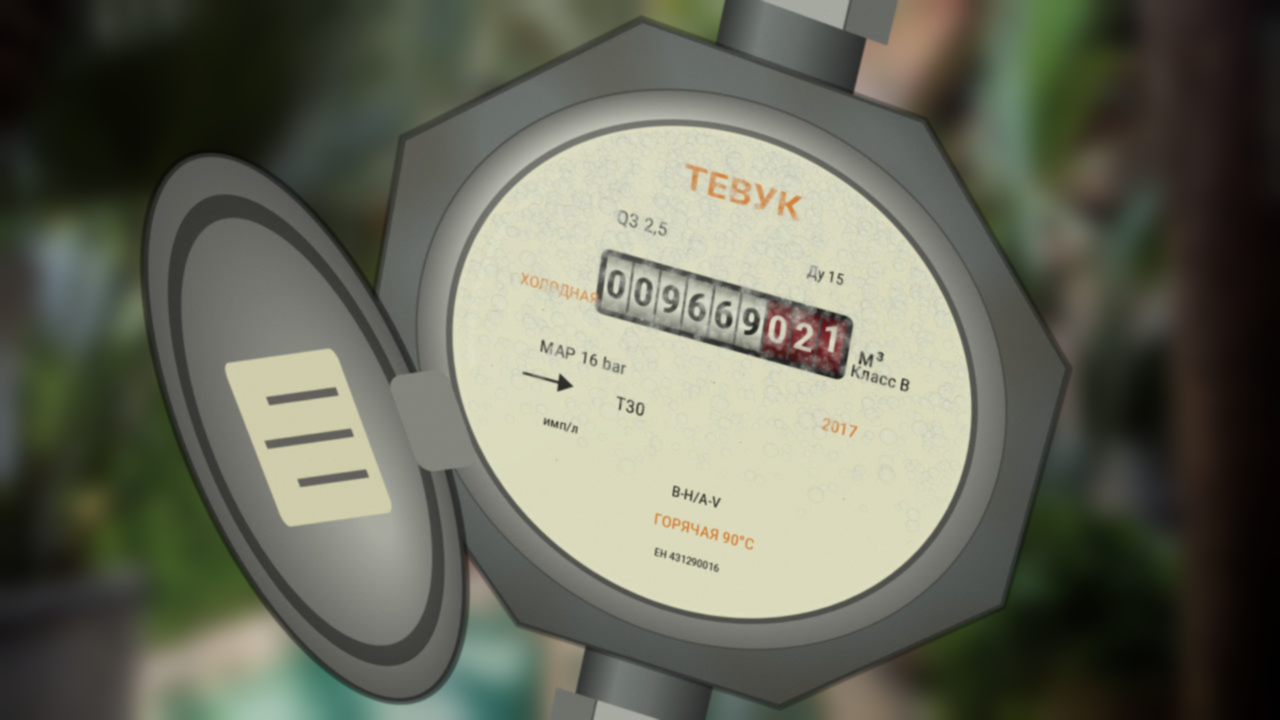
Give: 9669.021 m³
